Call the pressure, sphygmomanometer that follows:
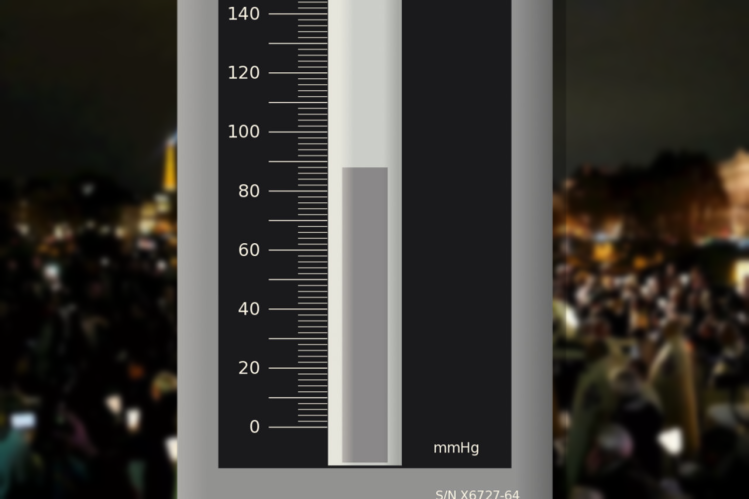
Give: 88 mmHg
